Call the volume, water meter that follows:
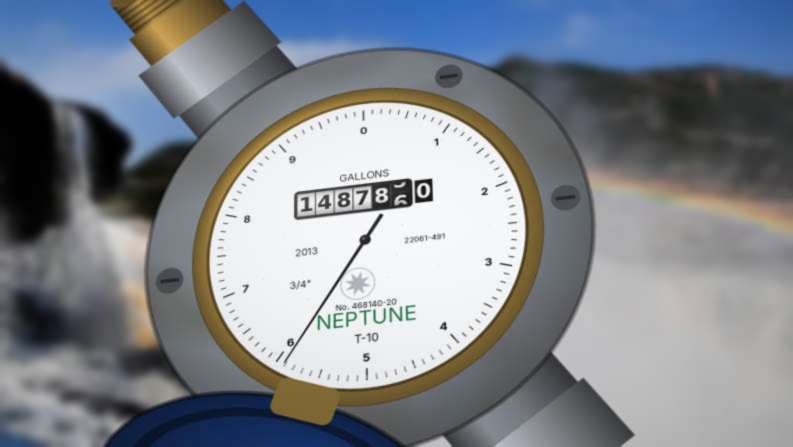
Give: 1487855.9 gal
